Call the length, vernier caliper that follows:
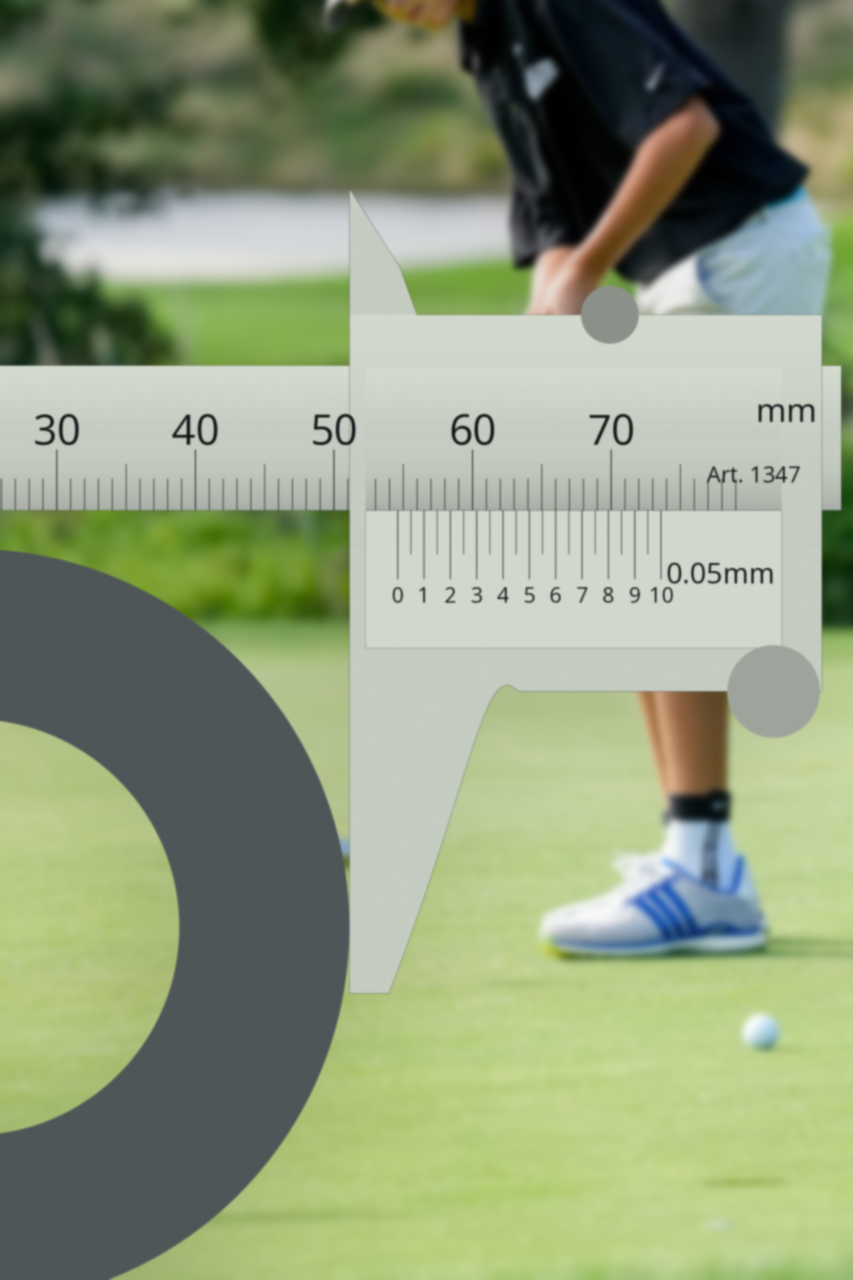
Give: 54.6 mm
